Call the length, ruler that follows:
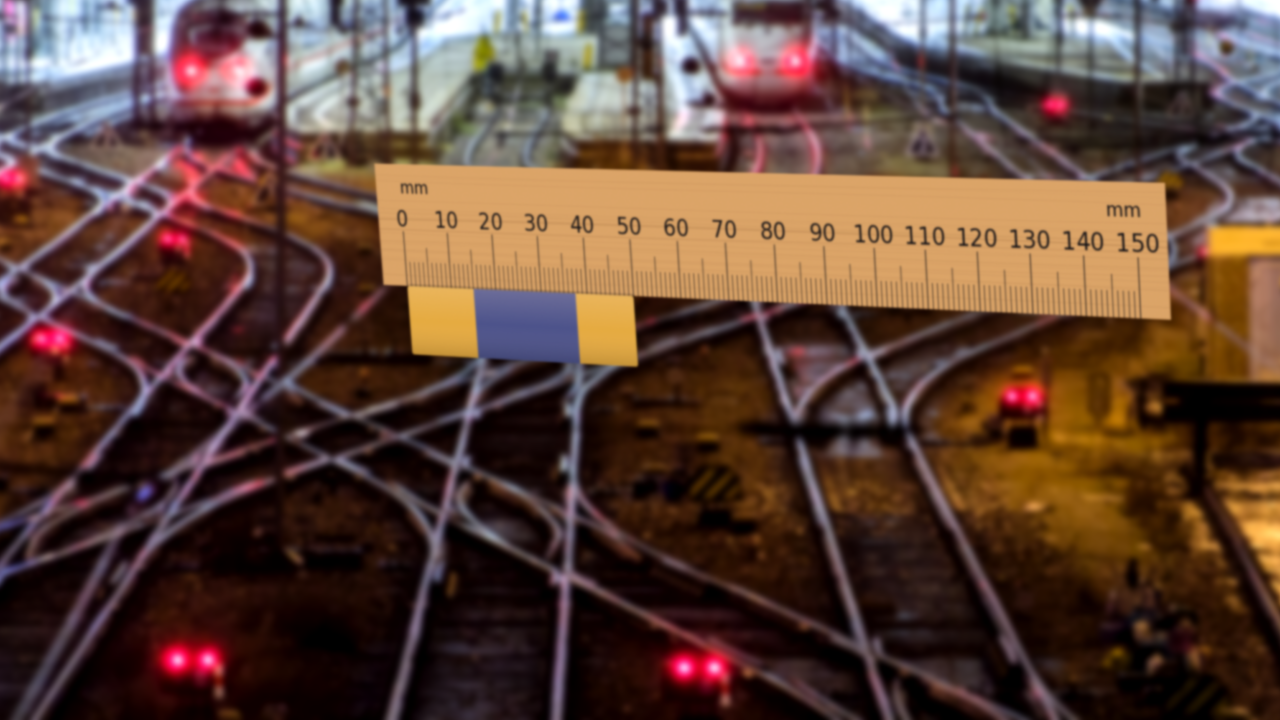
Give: 50 mm
